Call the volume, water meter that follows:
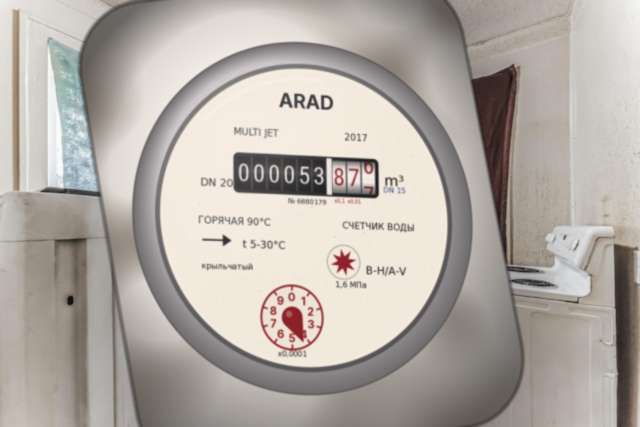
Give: 53.8764 m³
